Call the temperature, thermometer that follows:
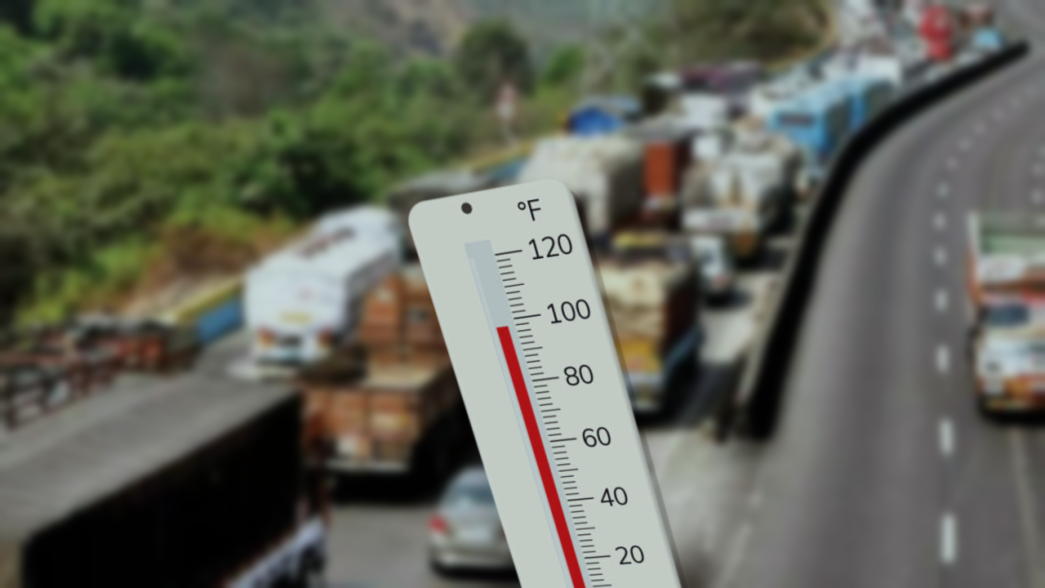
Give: 98 °F
